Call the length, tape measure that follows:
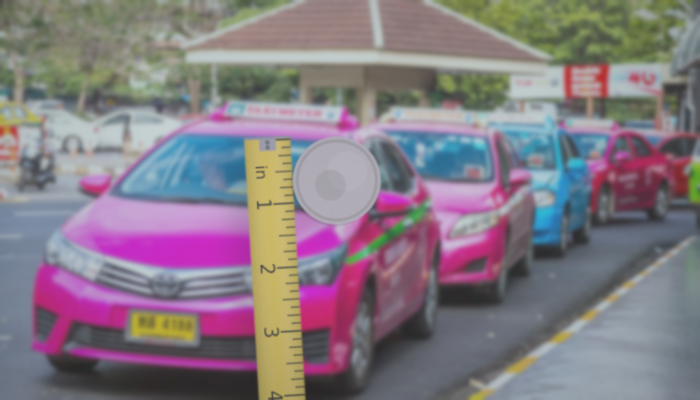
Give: 1.375 in
